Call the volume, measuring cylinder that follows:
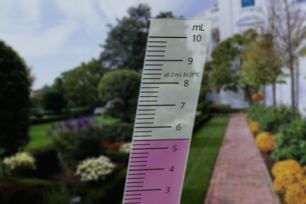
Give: 5.4 mL
